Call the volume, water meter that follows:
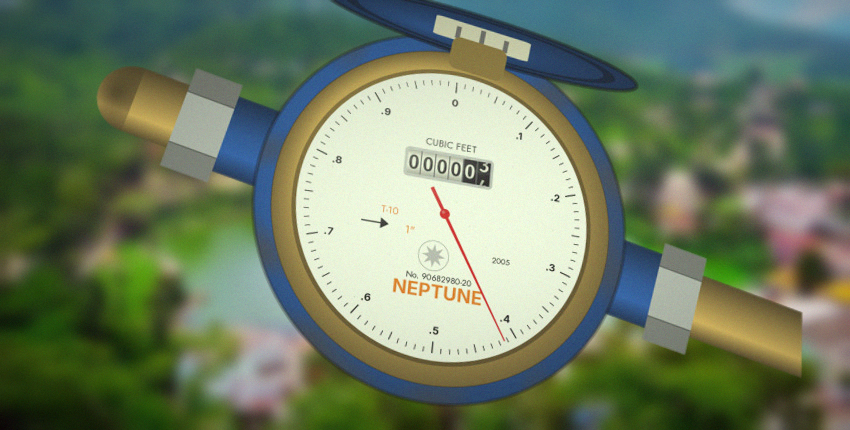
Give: 3.41 ft³
